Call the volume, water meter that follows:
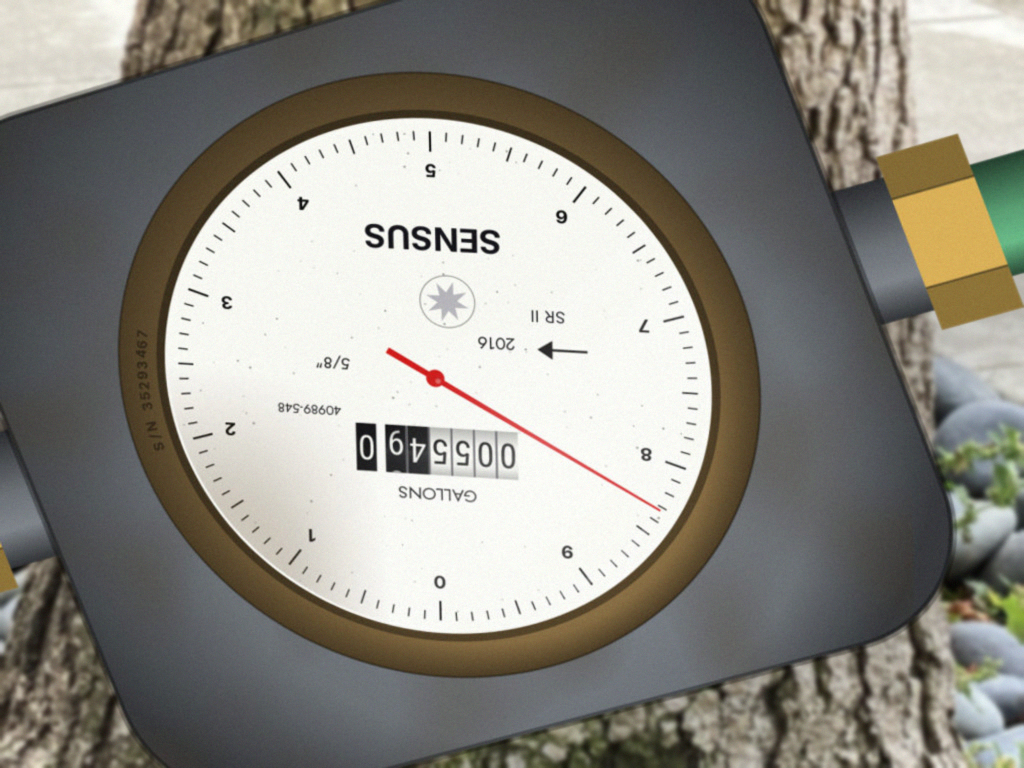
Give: 55488.3 gal
